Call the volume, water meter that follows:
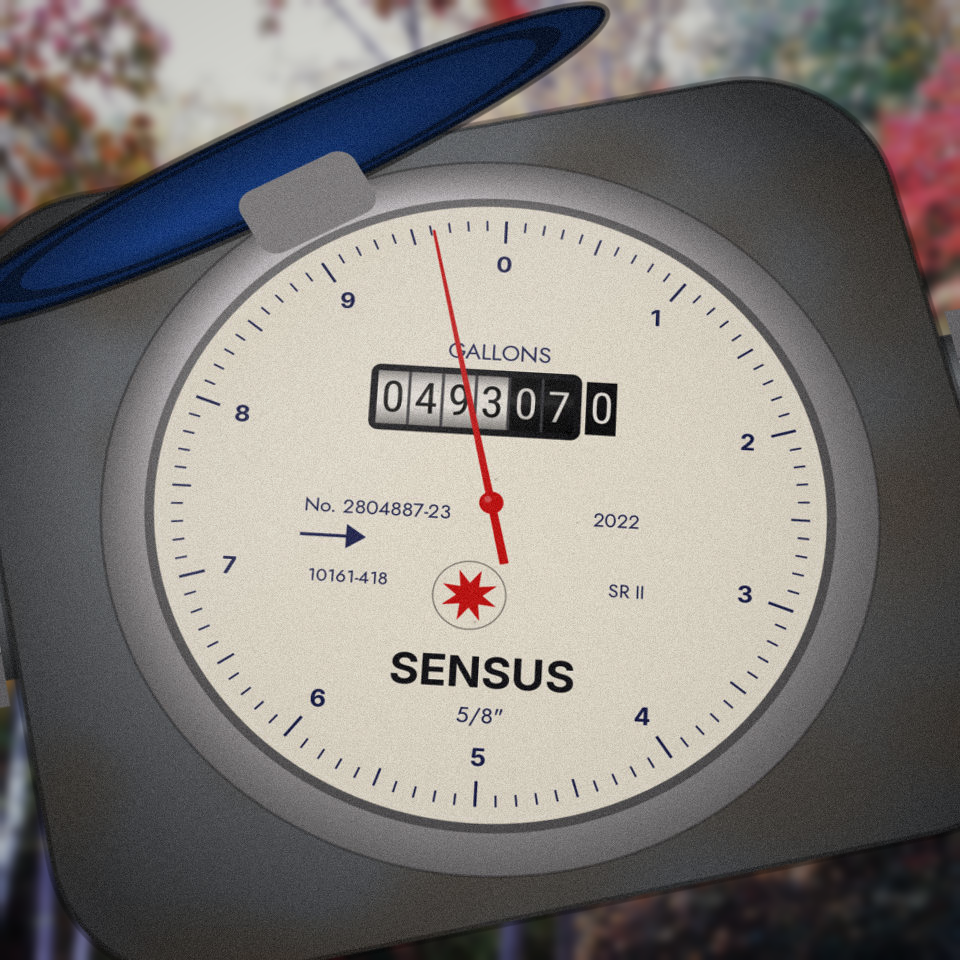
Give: 493069.6 gal
